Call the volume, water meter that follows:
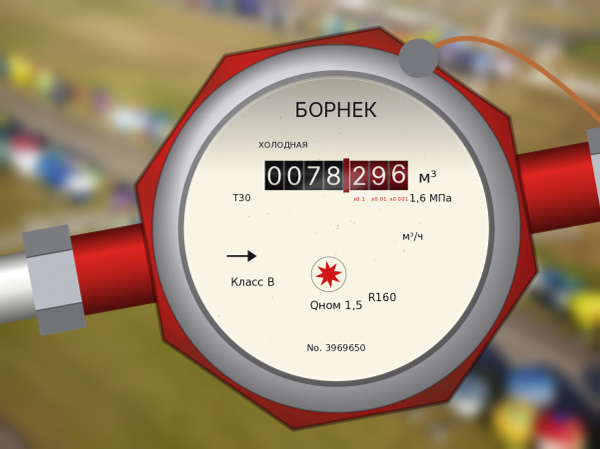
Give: 78.296 m³
